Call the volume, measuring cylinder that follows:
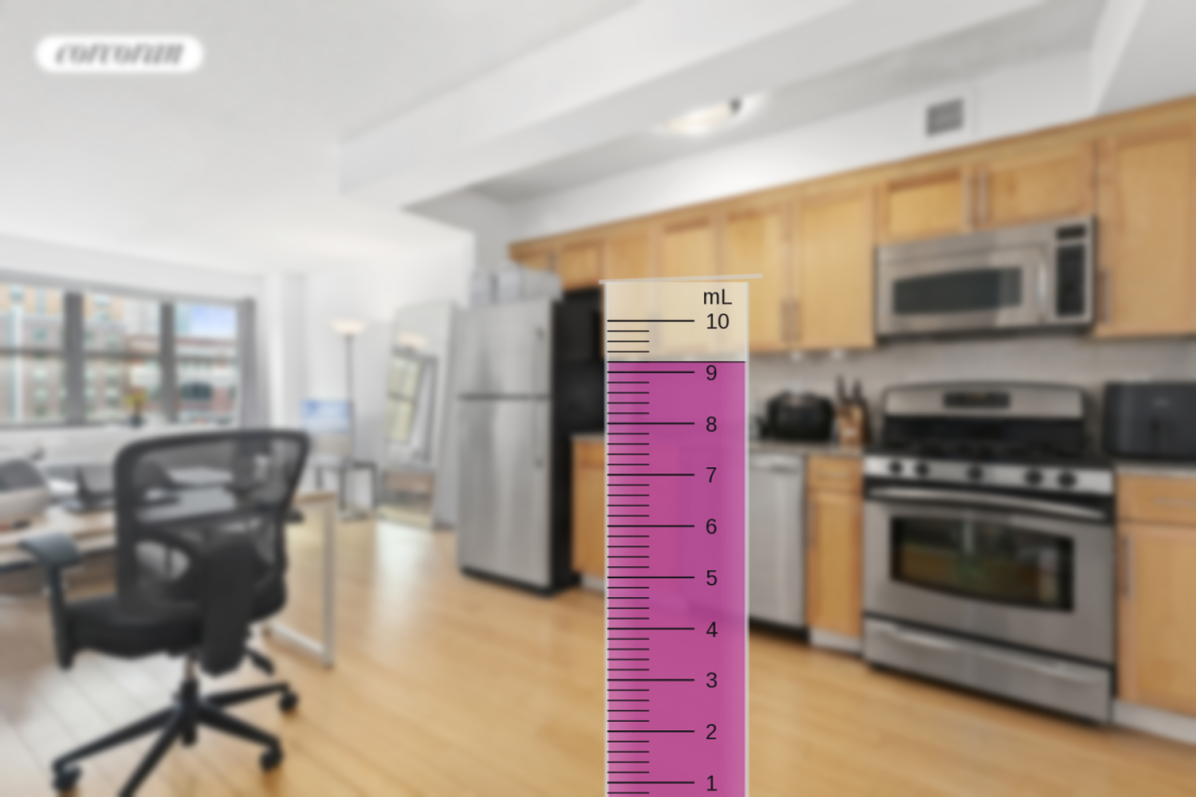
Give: 9.2 mL
